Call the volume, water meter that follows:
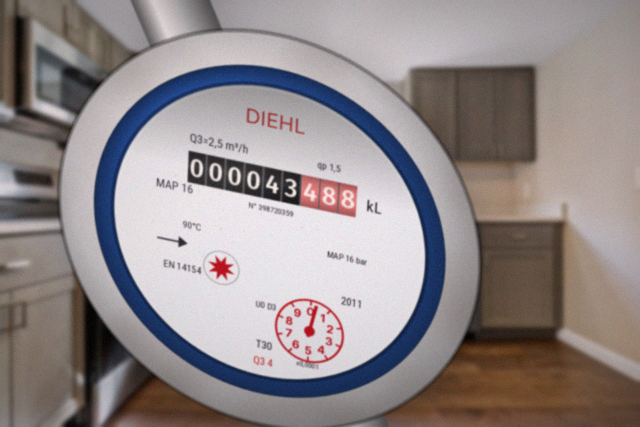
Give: 43.4880 kL
